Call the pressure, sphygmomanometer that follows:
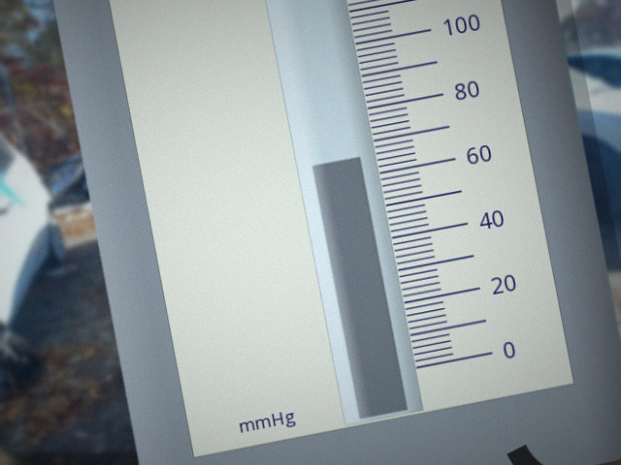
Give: 66 mmHg
